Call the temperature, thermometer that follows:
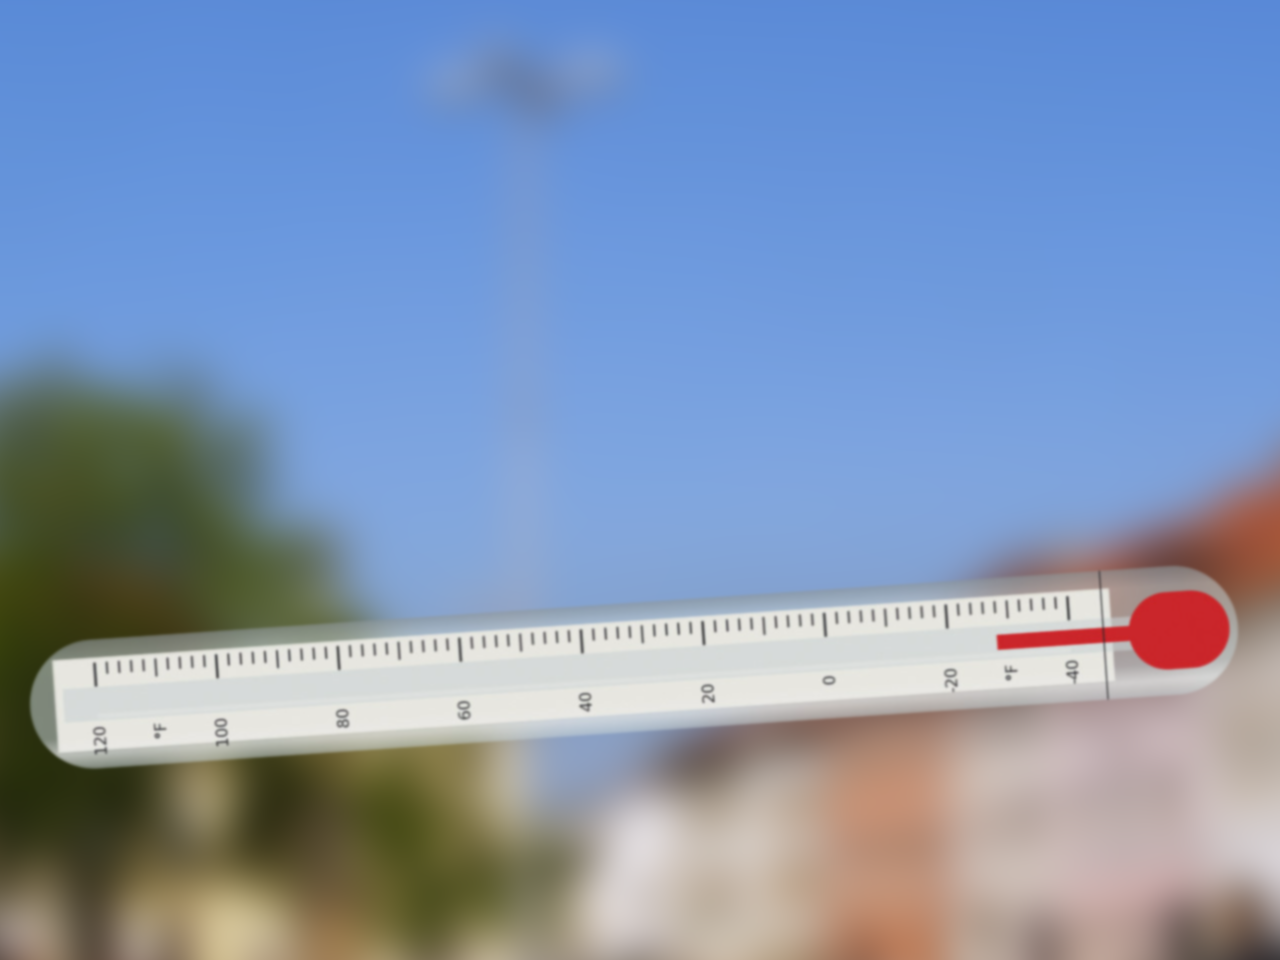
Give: -28 °F
